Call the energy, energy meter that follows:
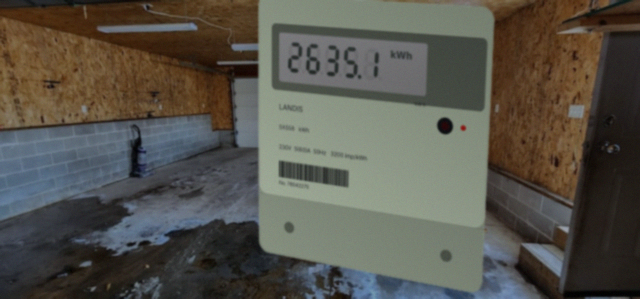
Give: 2635.1 kWh
